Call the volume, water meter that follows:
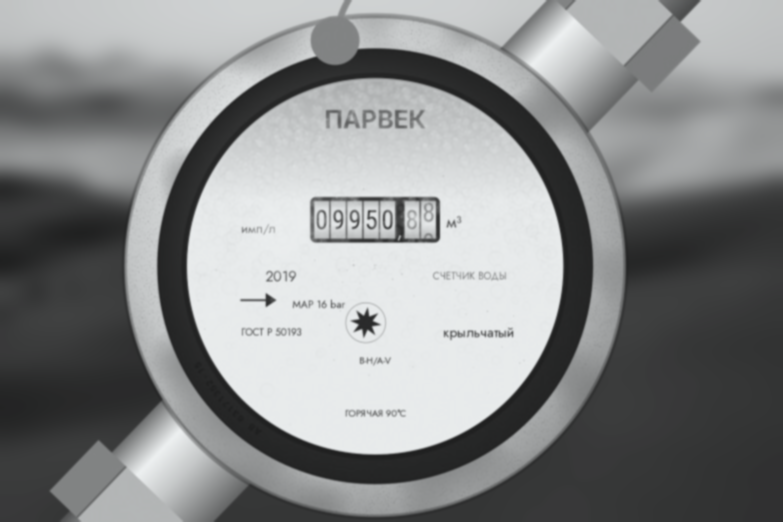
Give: 9950.88 m³
